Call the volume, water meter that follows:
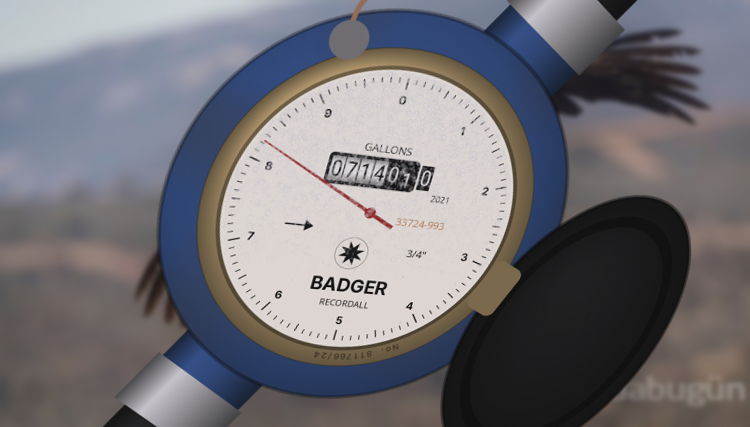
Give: 714008.2 gal
